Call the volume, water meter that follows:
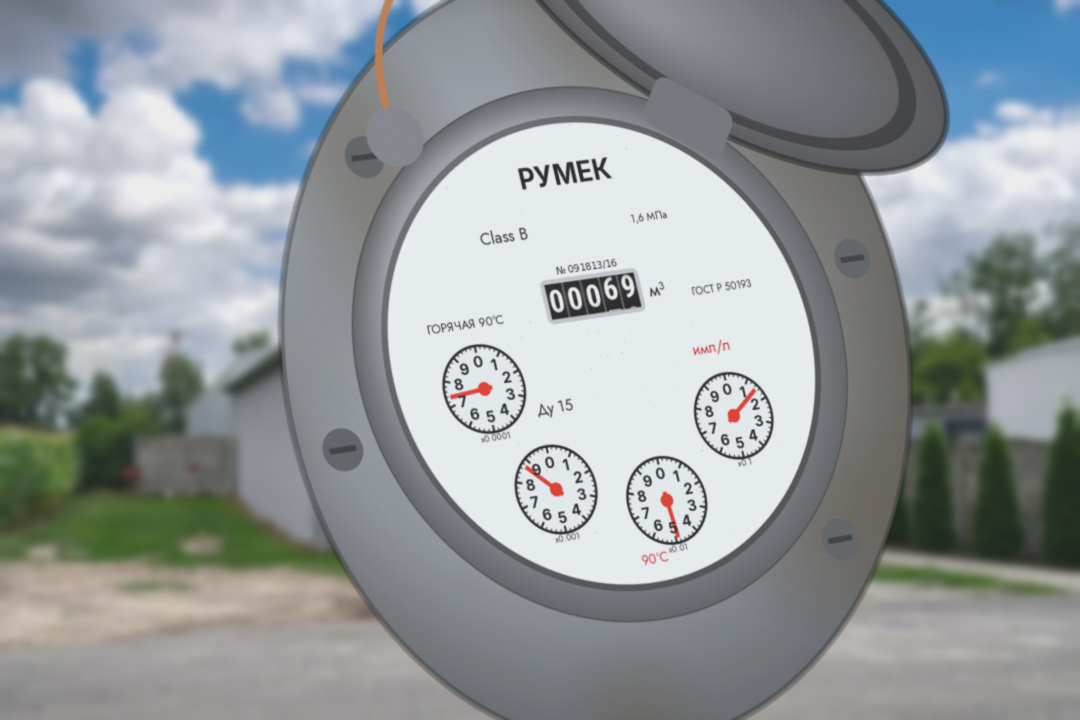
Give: 69.1487 m³
